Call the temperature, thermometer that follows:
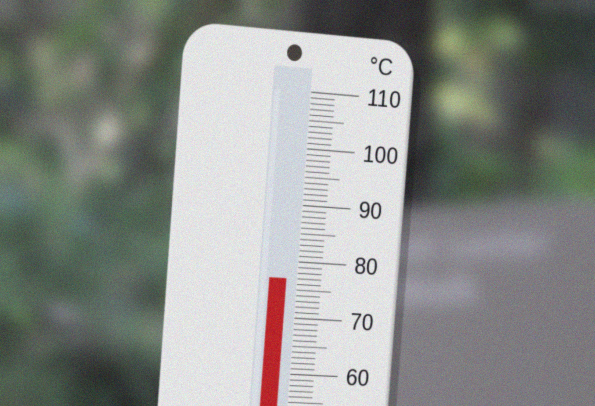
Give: 77 °C
